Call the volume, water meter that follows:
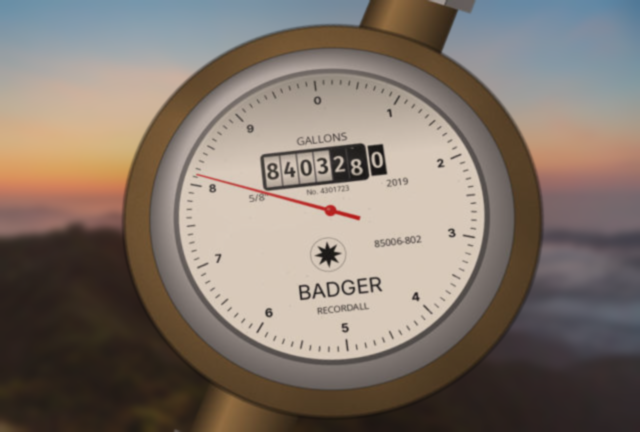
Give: 8403278.1 gal
